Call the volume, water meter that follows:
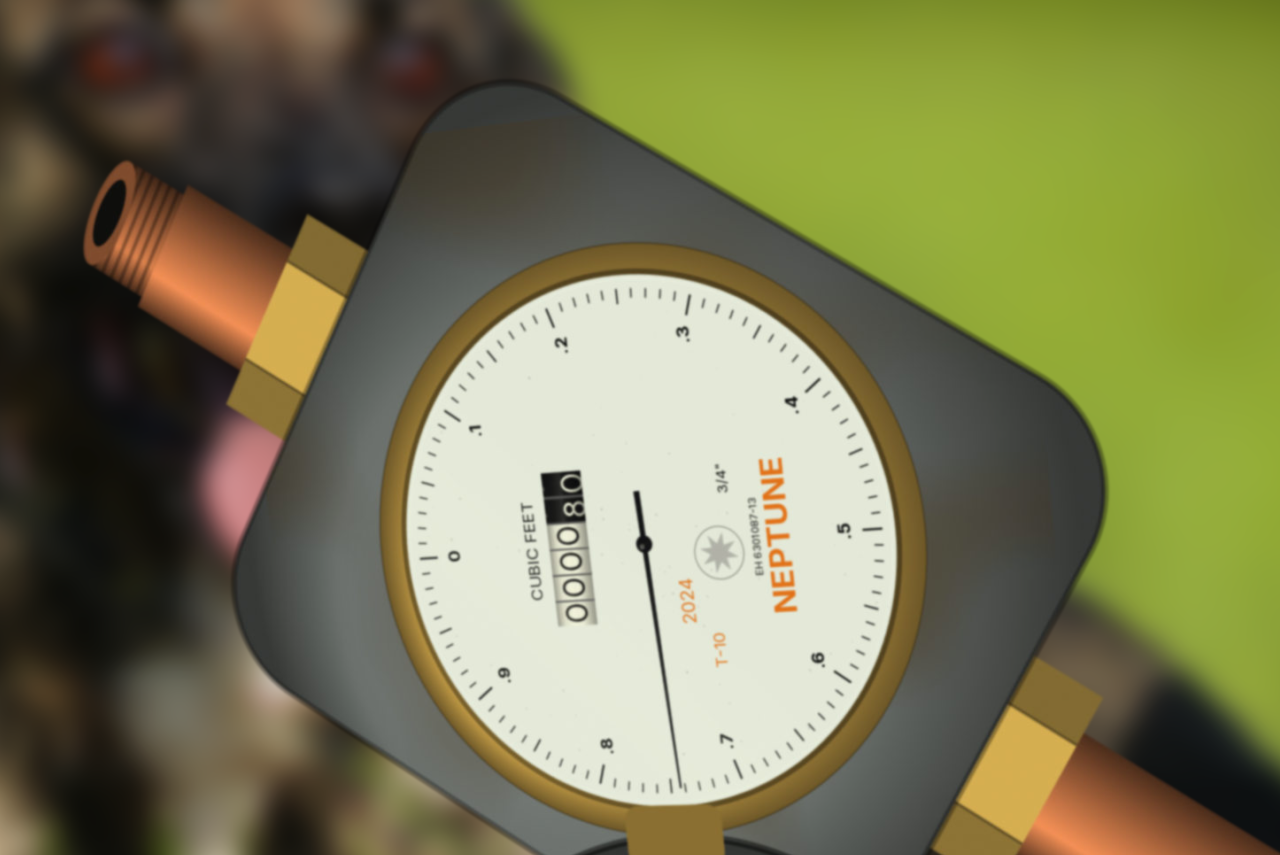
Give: 79.74 ft³
